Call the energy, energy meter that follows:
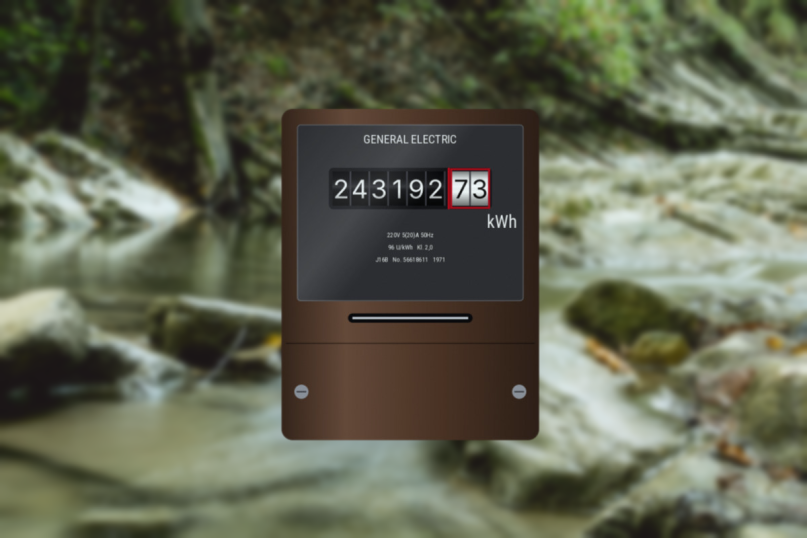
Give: 243192.73 kWh
